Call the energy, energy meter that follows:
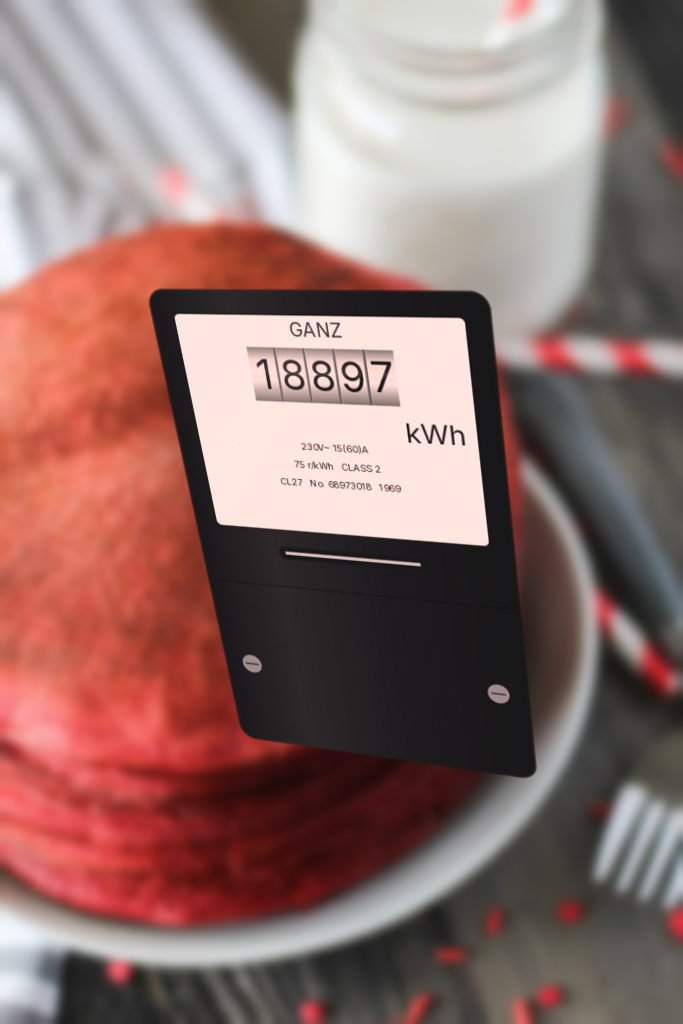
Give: 18897 kWh
